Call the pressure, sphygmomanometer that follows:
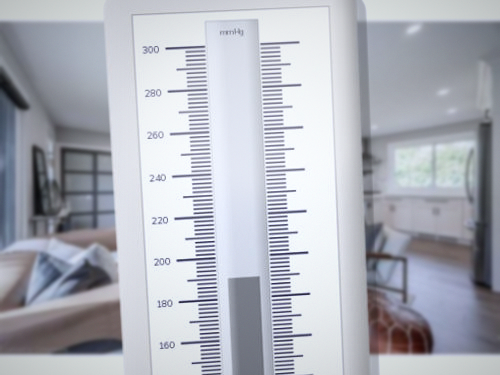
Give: 190 mmHg
